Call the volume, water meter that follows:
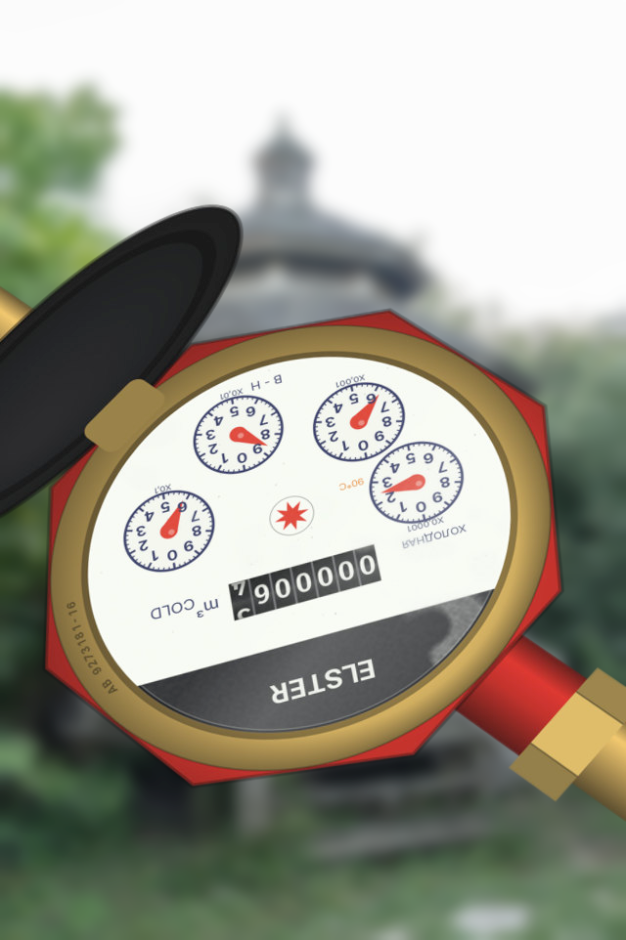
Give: 63.5862 m³
